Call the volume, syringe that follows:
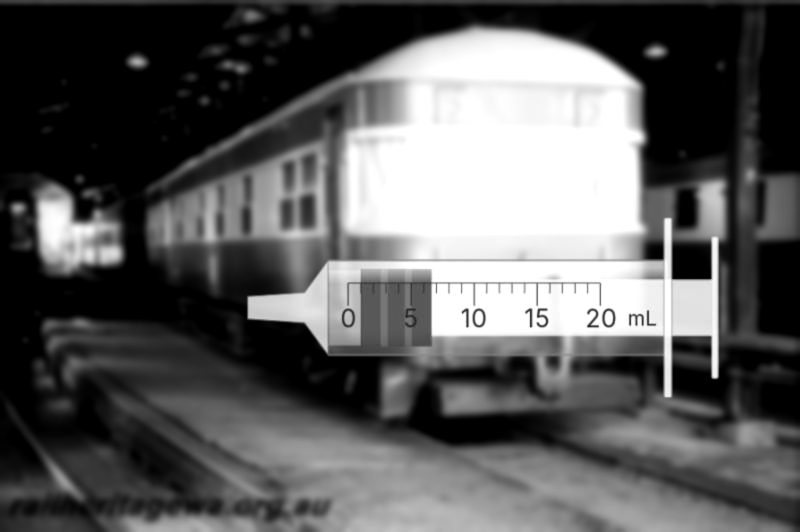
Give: 1 mL
